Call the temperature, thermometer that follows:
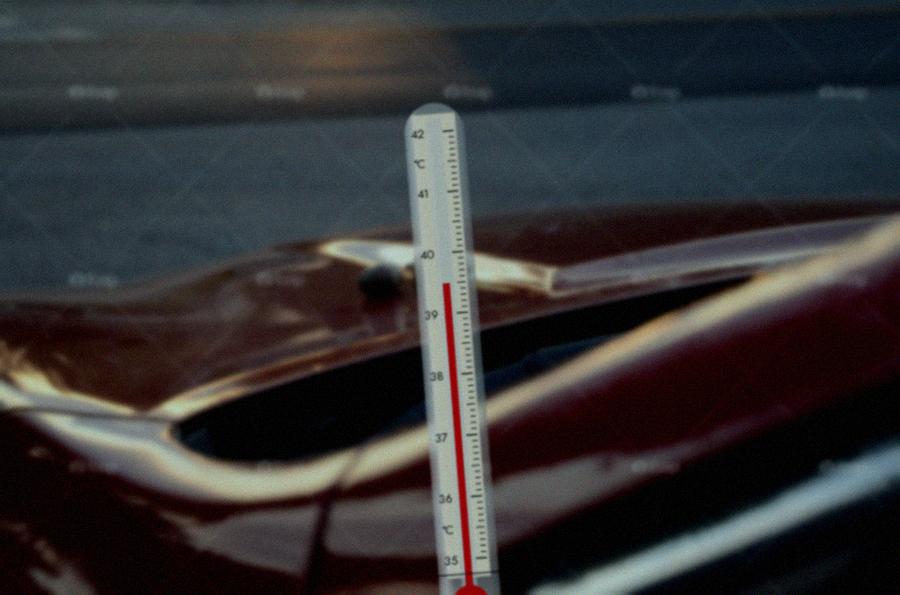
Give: 39.5 °C
